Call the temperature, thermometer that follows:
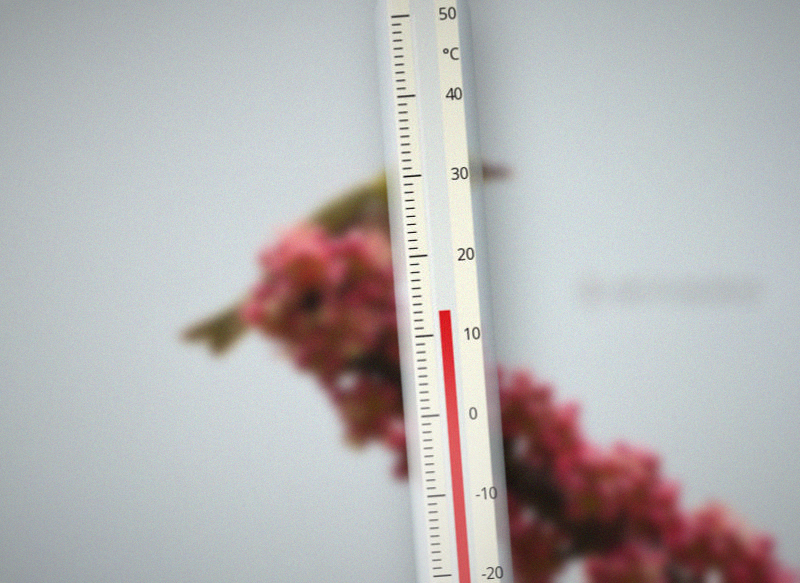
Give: 13 °C
